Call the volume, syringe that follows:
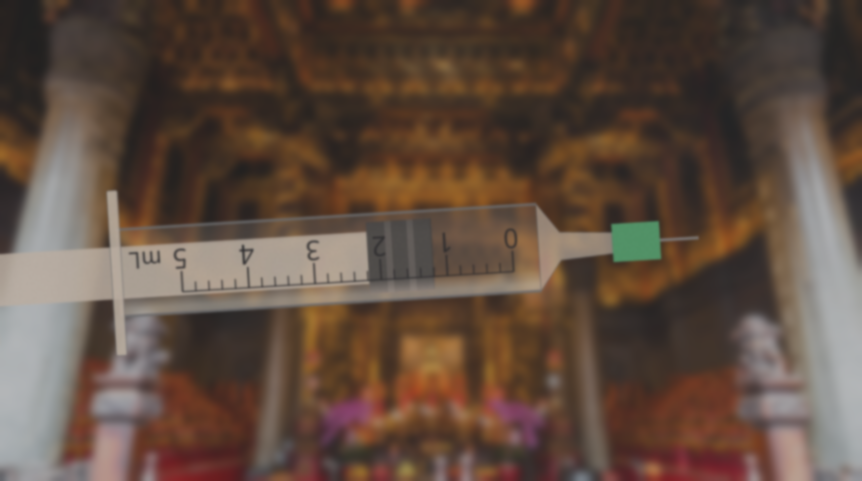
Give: 1.2 mL
